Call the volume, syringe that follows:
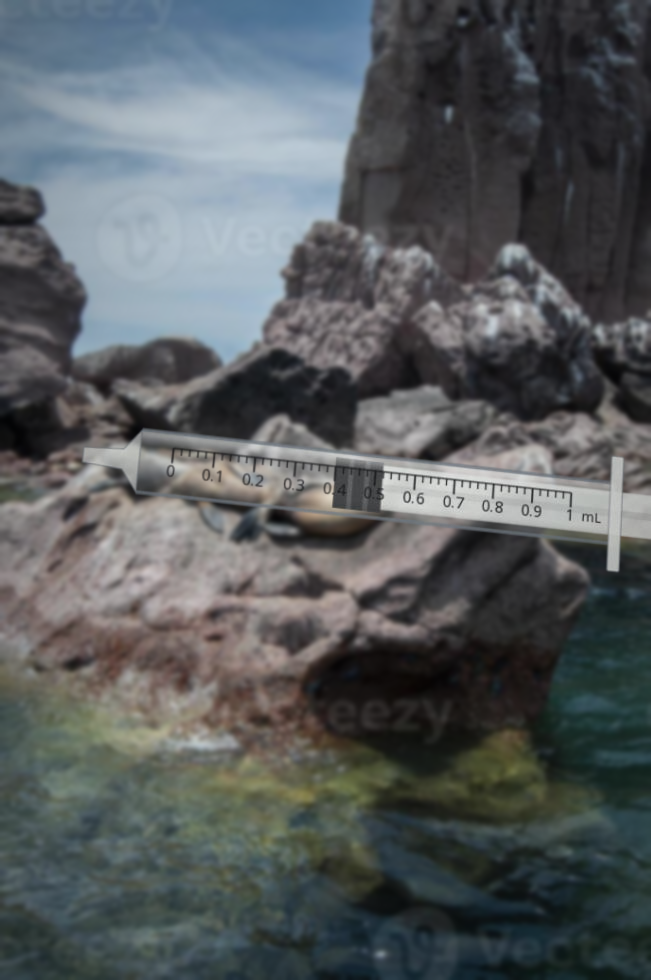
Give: 0.4 mL
